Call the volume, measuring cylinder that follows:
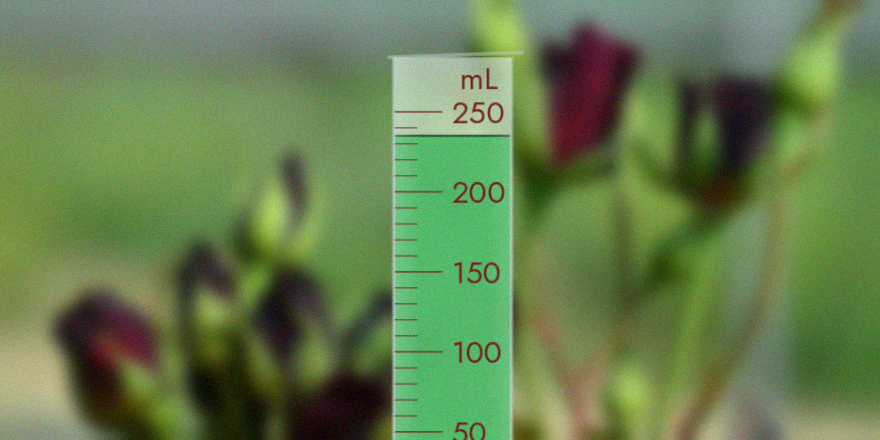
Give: 235 mL
